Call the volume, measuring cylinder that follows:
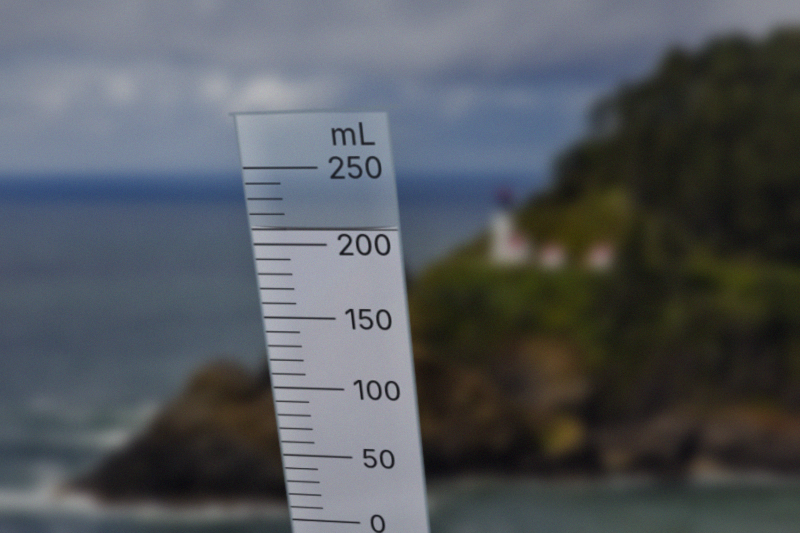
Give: 210 mL
